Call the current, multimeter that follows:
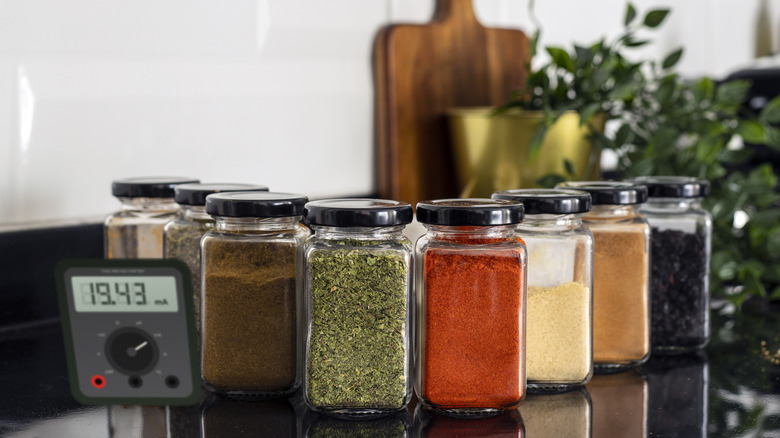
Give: 19.43 mA
